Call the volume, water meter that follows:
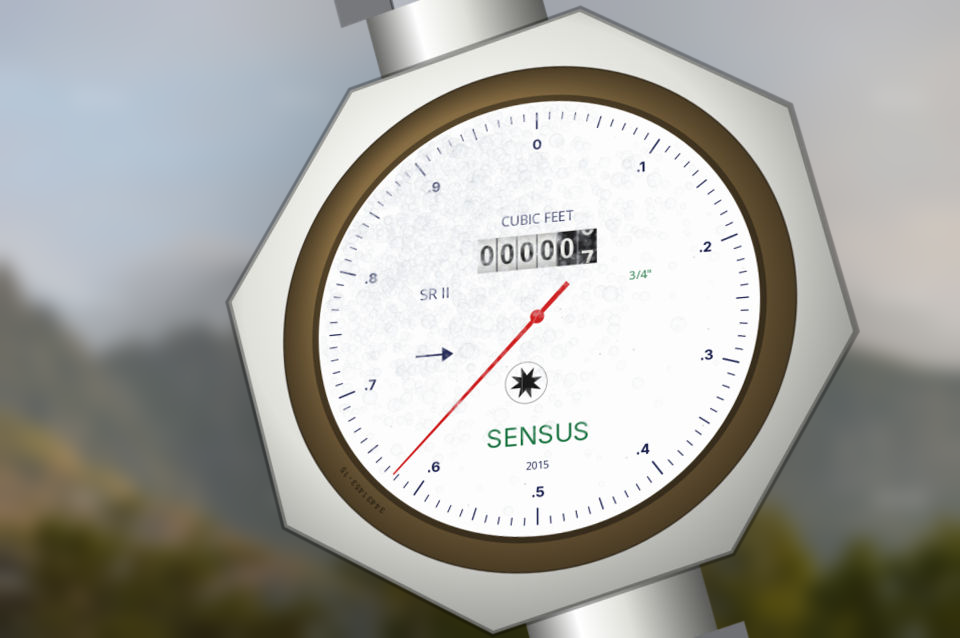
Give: 6.62 ft³
